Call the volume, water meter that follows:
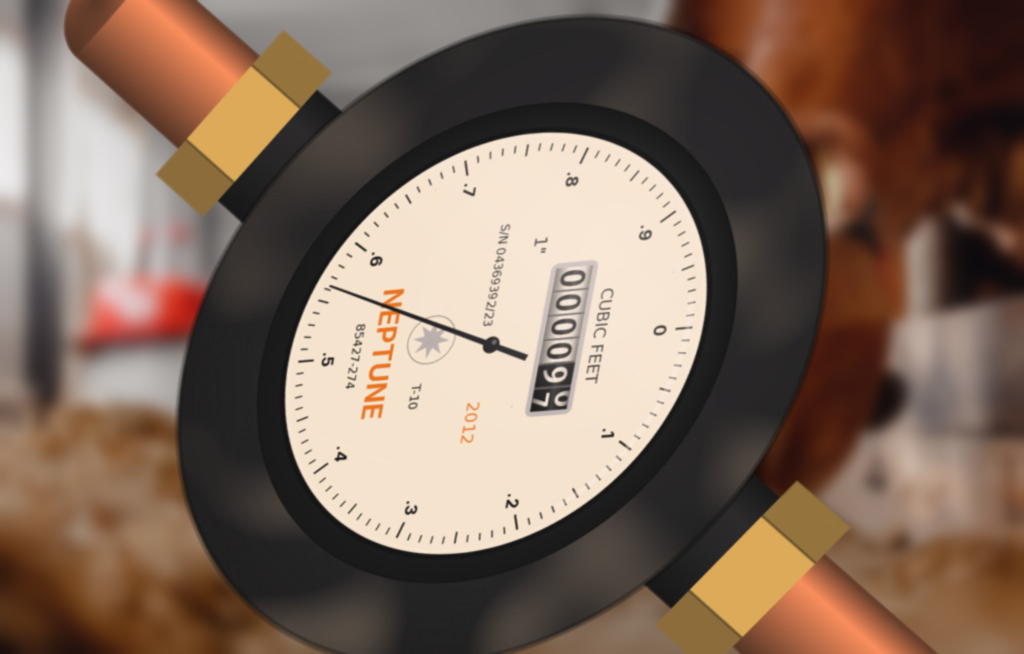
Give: 96.56 ft³
